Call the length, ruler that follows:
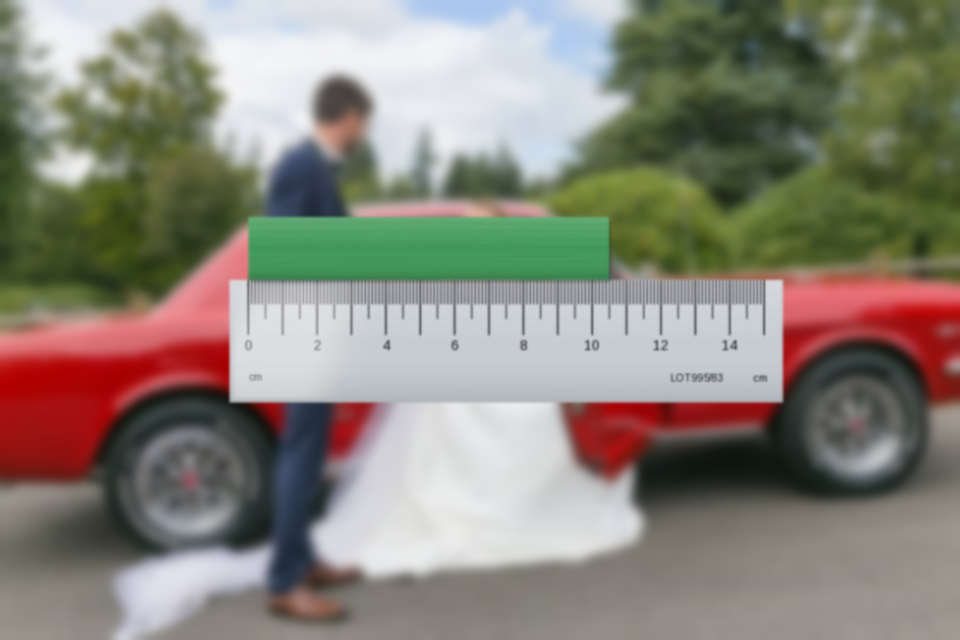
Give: 10.5 cm
